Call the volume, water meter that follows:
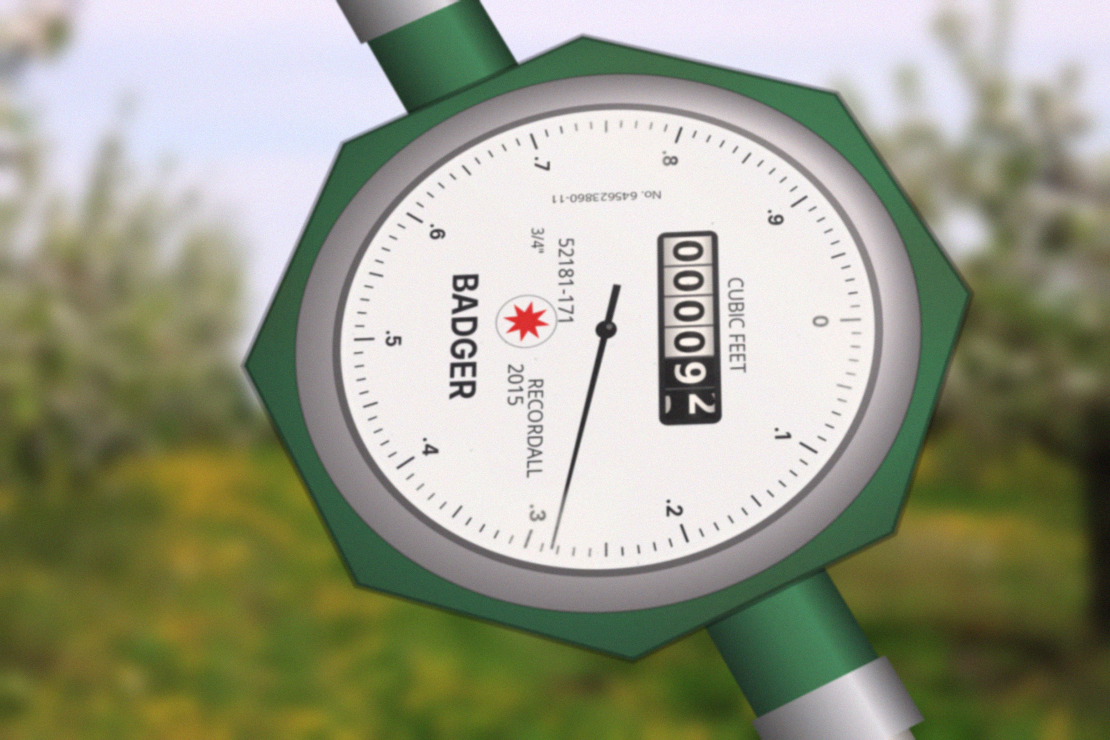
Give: 92.28 ft³
